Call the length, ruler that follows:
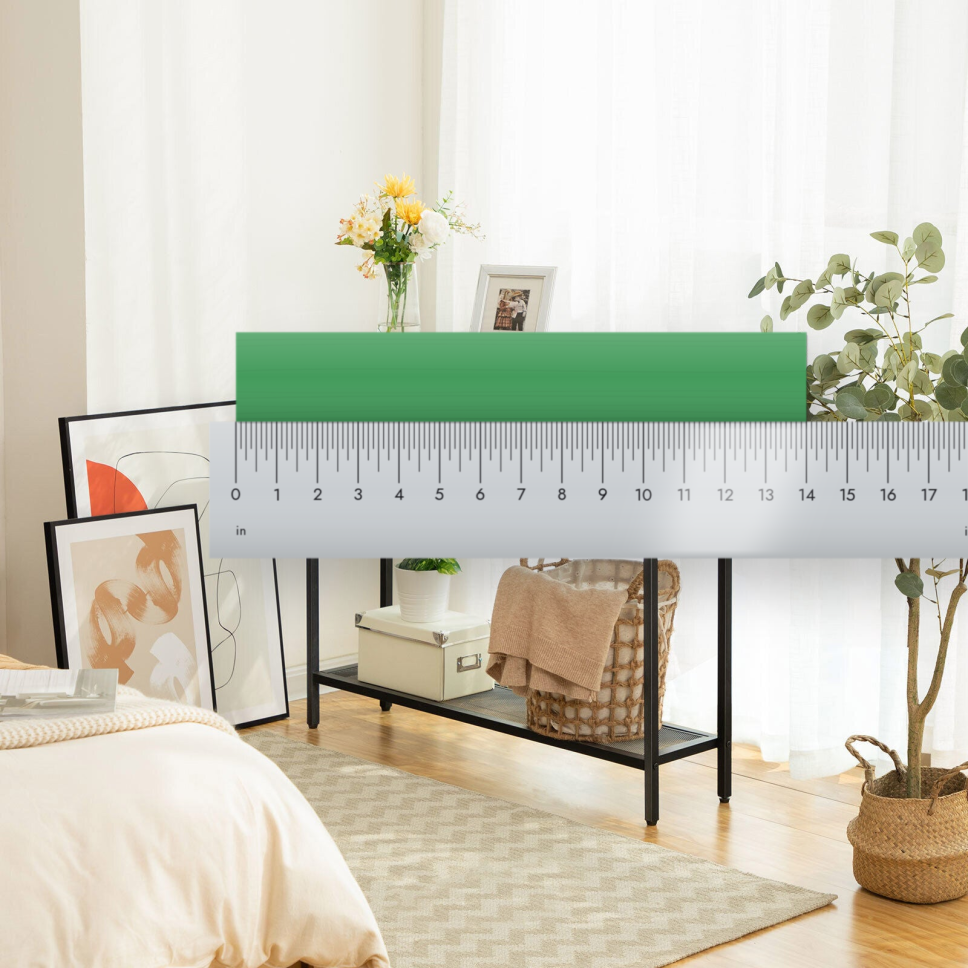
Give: 14 in
